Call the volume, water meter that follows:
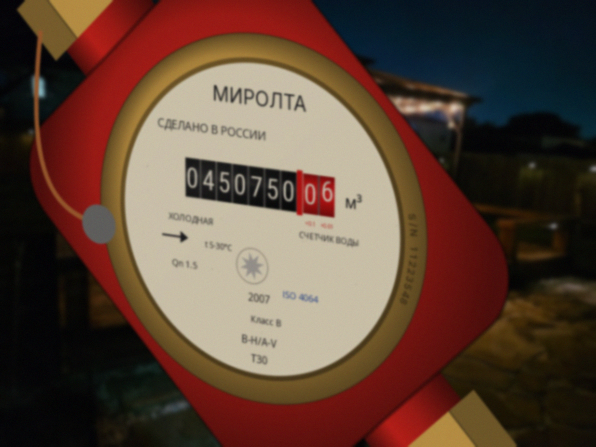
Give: 450750.06 m³
